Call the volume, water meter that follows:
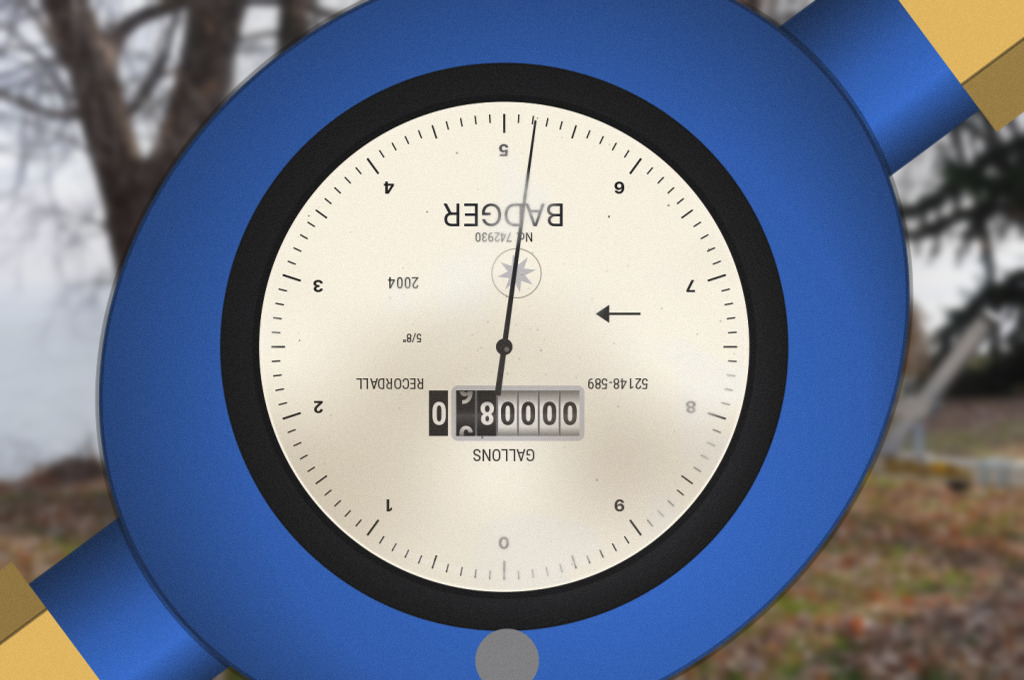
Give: 855.2 gal
